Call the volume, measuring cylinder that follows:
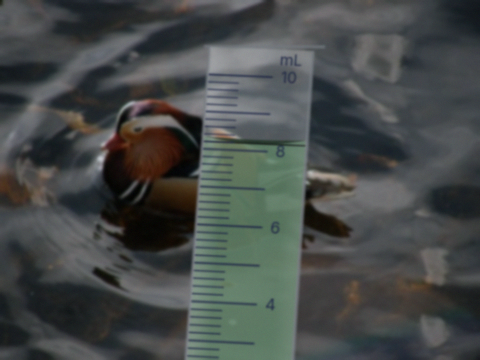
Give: 8.2 mL
